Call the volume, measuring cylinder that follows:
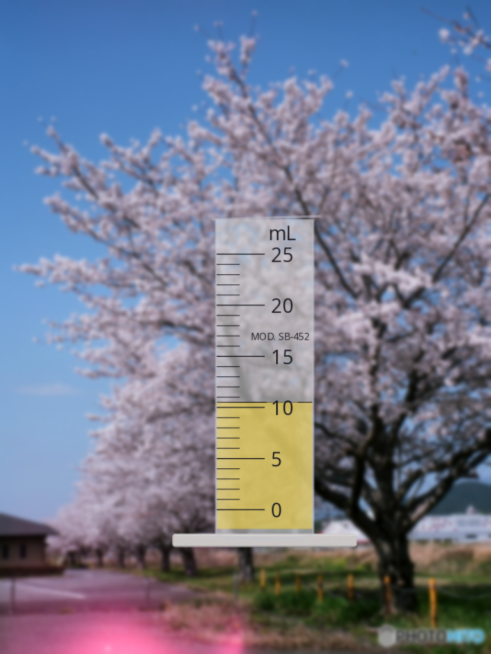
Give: 10.5 mL
